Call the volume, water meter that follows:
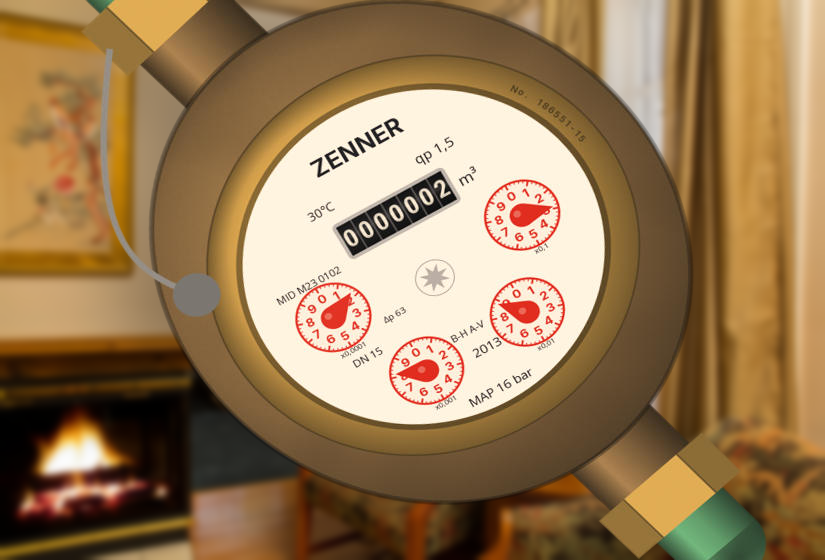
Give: 2.2881 m³
